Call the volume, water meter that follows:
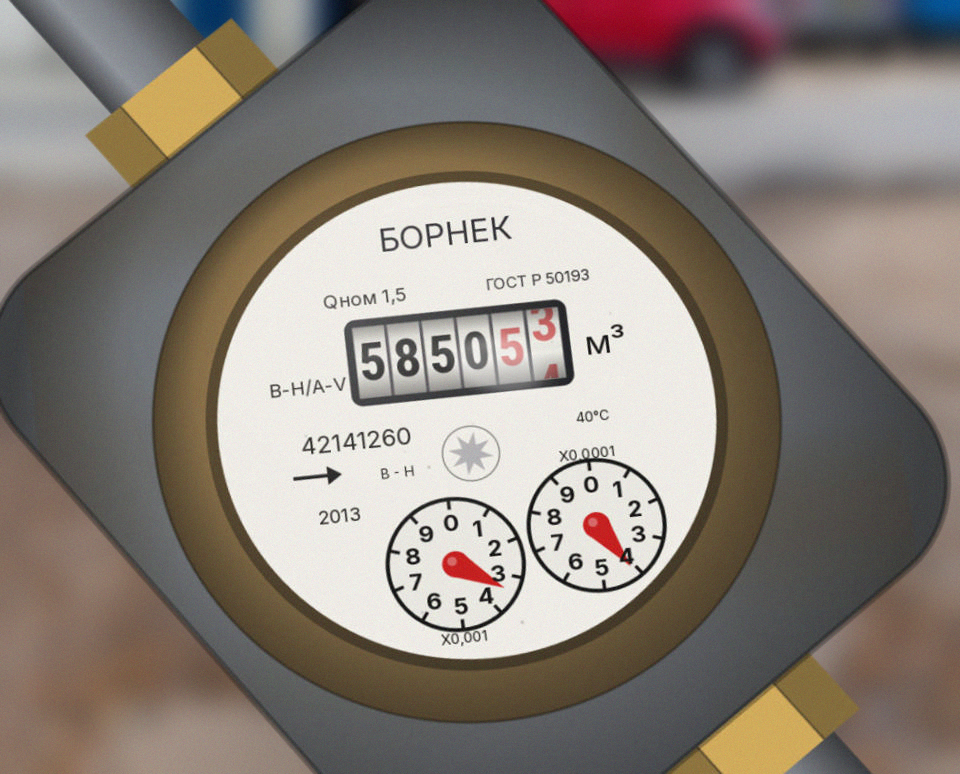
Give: 5850.5334 m³
